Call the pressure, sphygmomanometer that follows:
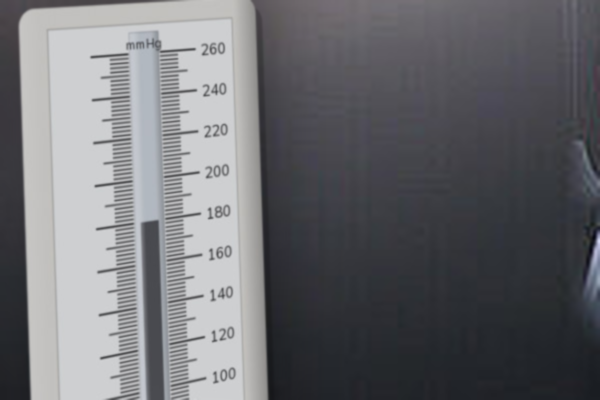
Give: 180 mmHg
